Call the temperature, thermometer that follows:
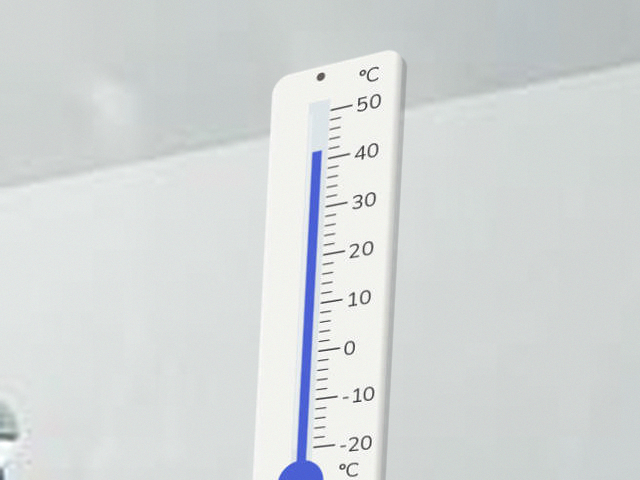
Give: 42 °C
